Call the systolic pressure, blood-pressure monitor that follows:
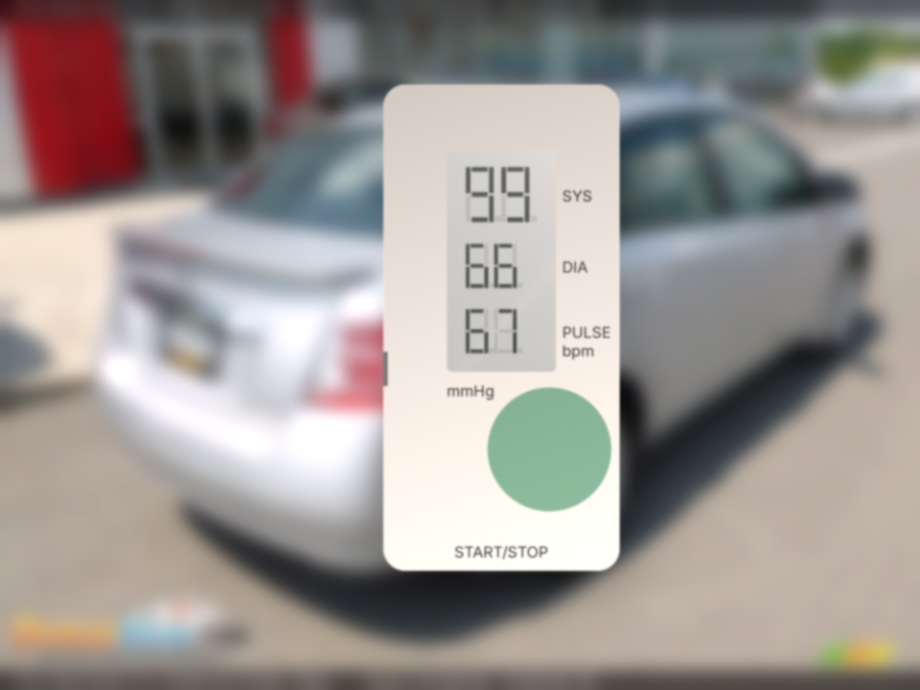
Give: 99 mmHg
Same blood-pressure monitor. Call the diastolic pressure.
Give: 66 mmHg
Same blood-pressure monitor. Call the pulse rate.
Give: 67 bpm
